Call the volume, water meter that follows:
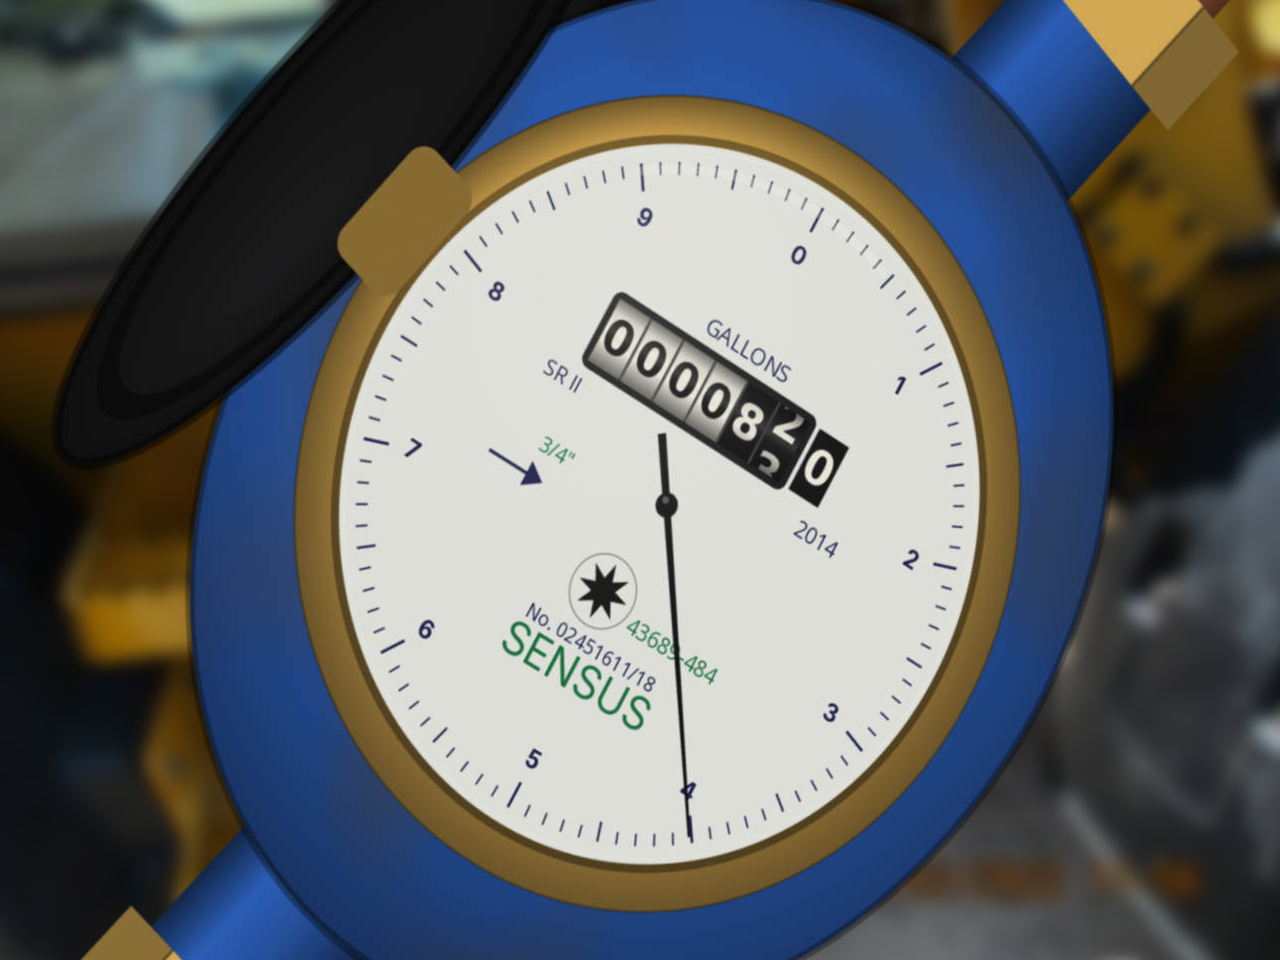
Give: 824.0 gal
